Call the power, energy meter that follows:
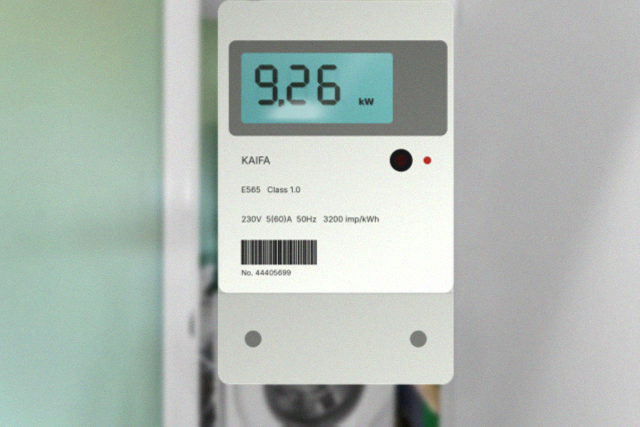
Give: 9.26 kW
